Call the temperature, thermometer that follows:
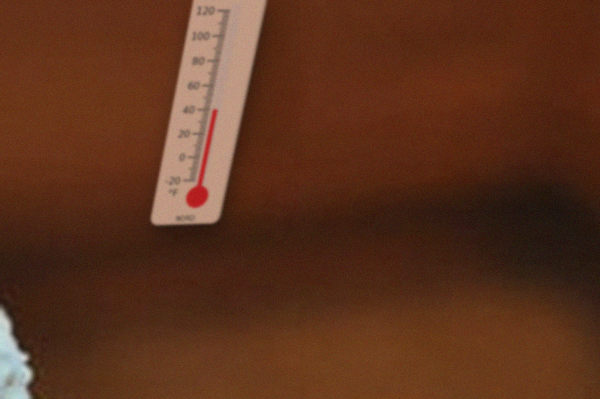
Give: 40 °F
